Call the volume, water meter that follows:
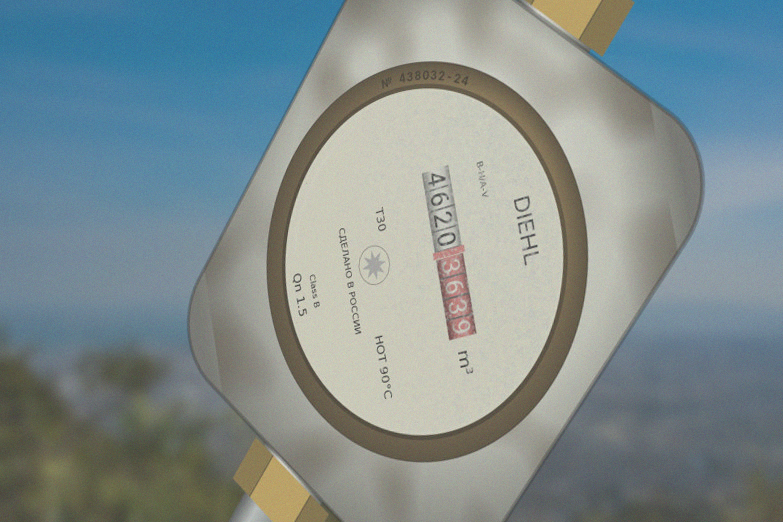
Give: 4620.3639 m³
